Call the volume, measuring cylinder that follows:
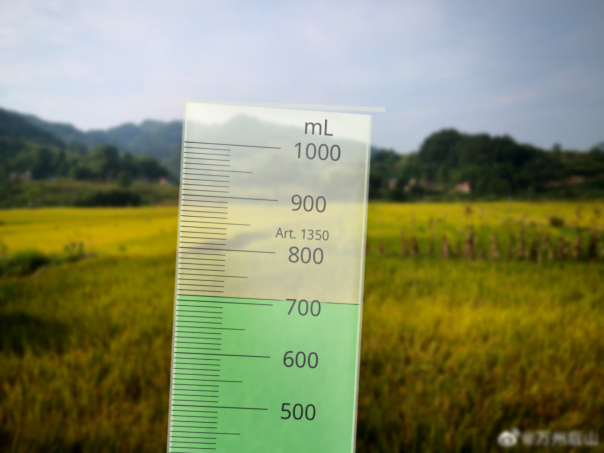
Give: 710 mL
